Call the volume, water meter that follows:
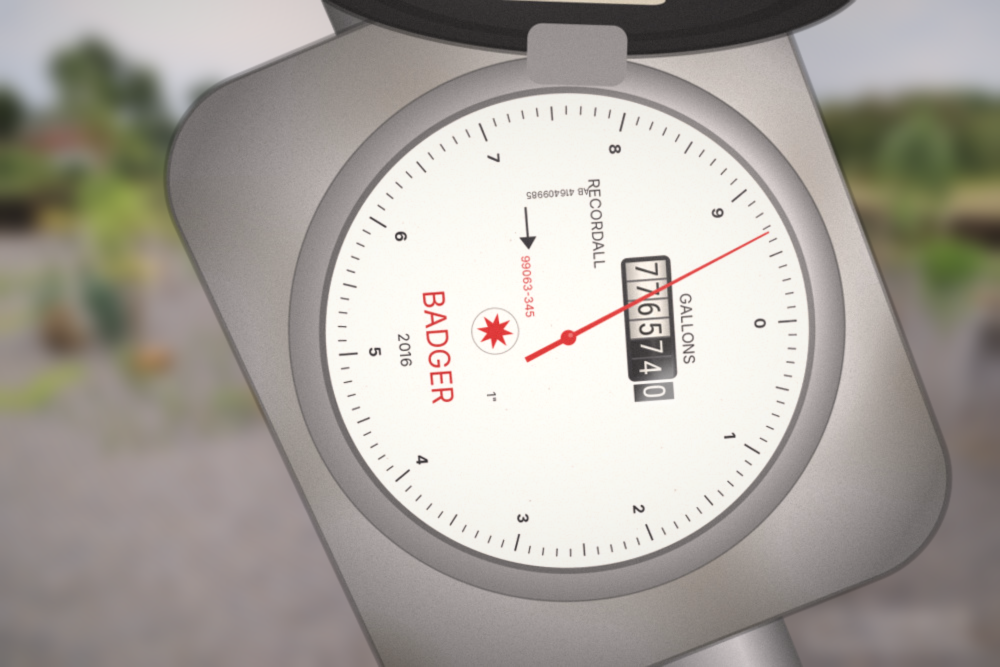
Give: 7765739.3 gal
